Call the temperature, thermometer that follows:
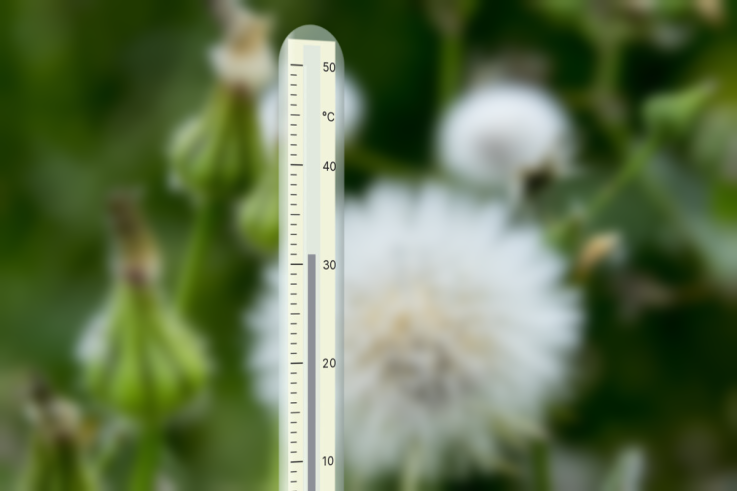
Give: 31 °C
